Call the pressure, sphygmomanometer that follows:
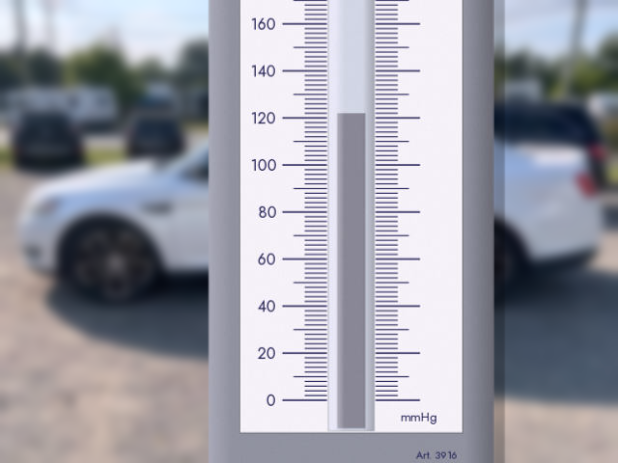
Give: 122 mmHg
